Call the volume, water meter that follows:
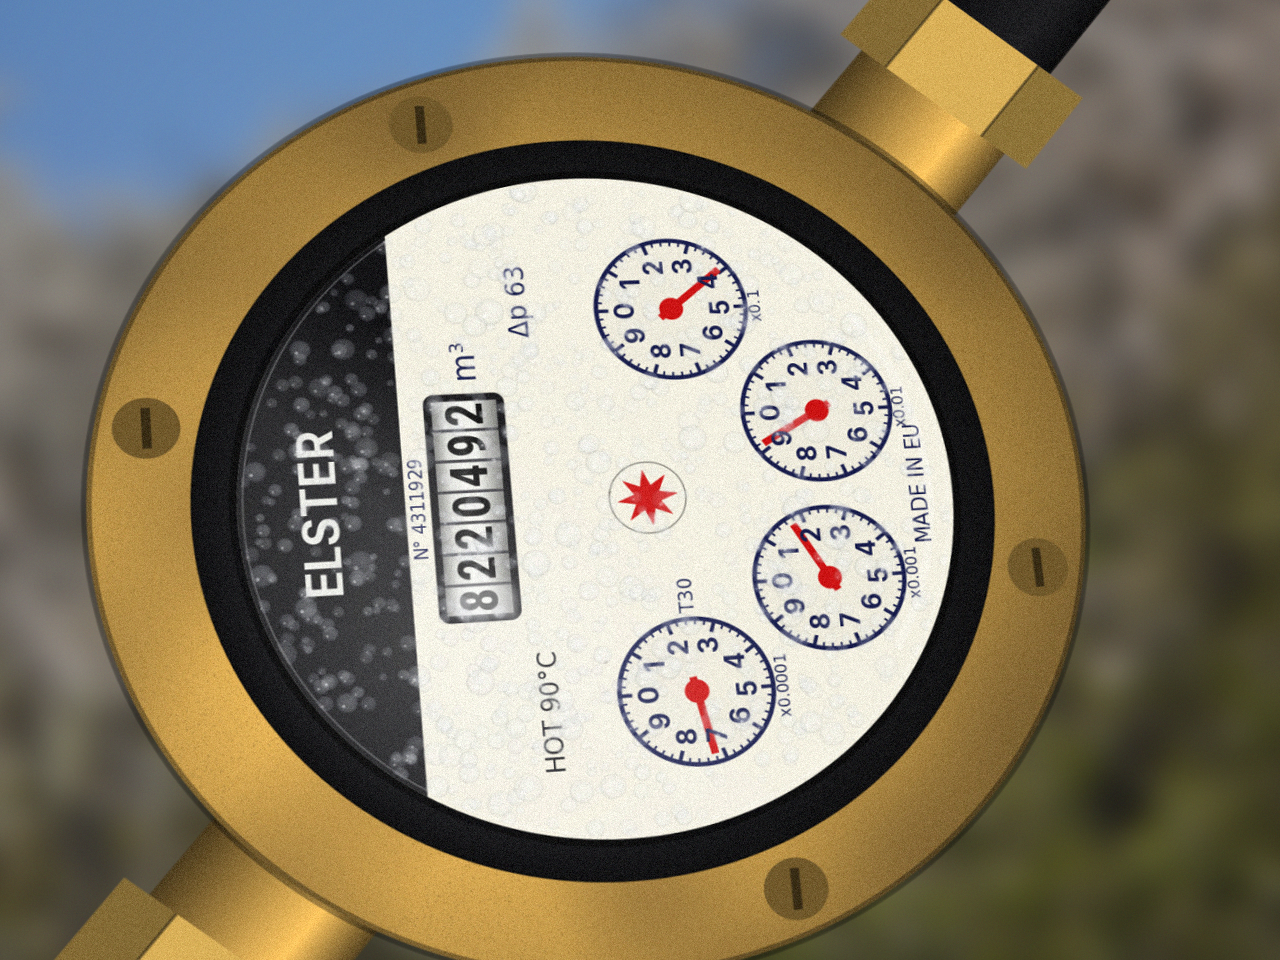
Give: 8220492.3917 m³
